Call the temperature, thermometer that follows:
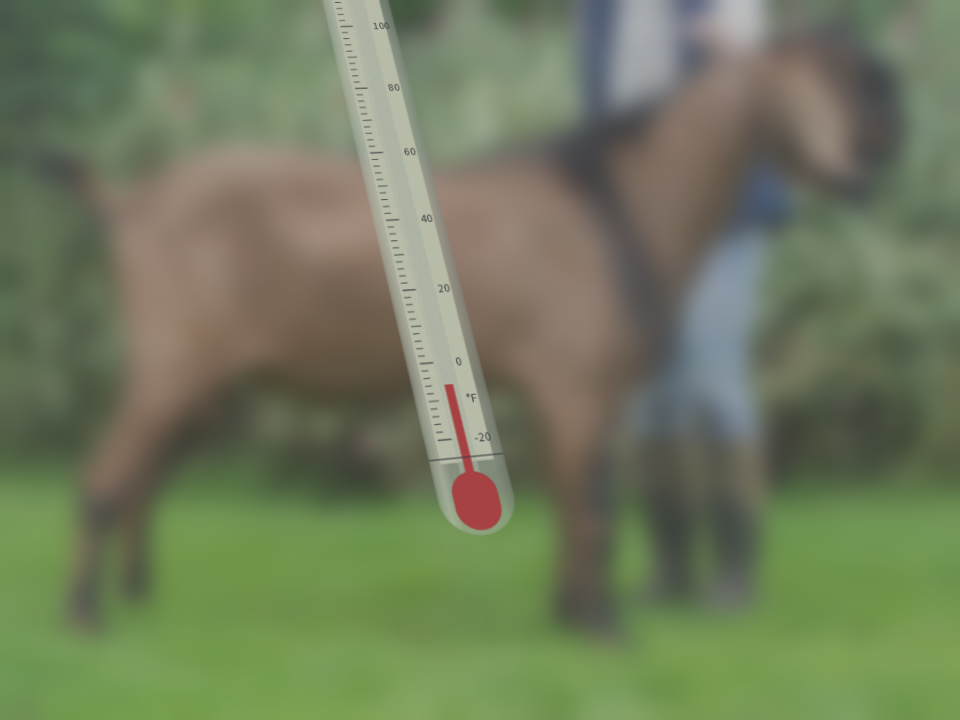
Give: -6 °F
